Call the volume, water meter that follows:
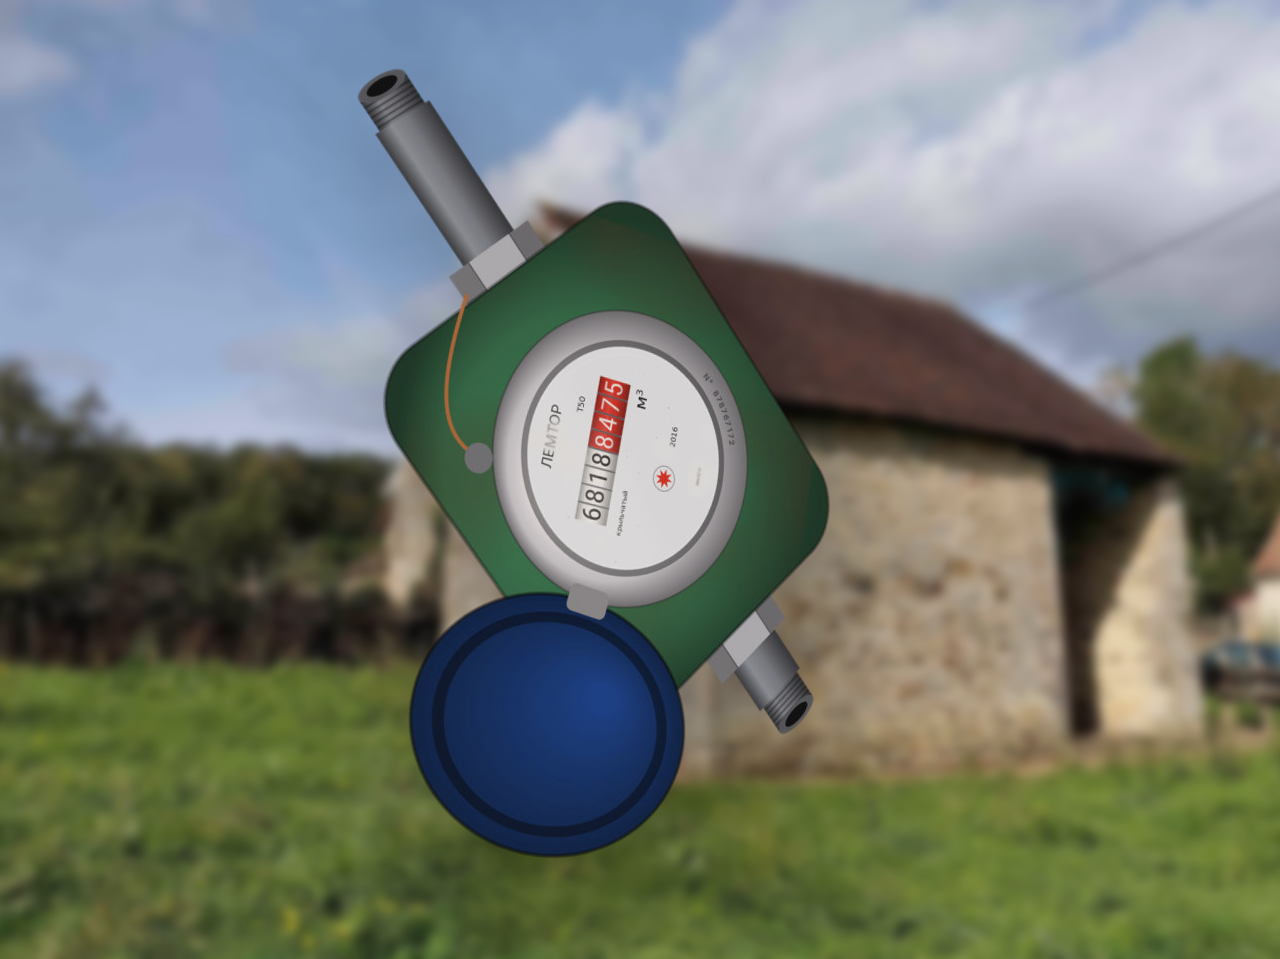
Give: 6818.8475 m³
